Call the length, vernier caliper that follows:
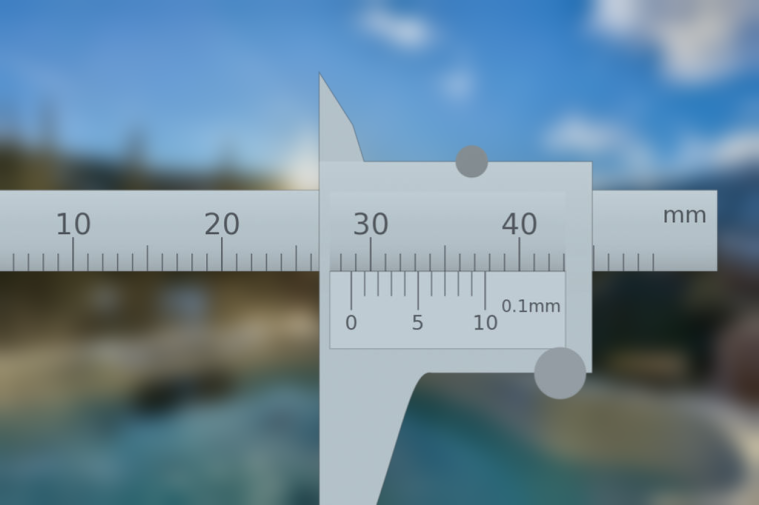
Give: 28.7 mm
